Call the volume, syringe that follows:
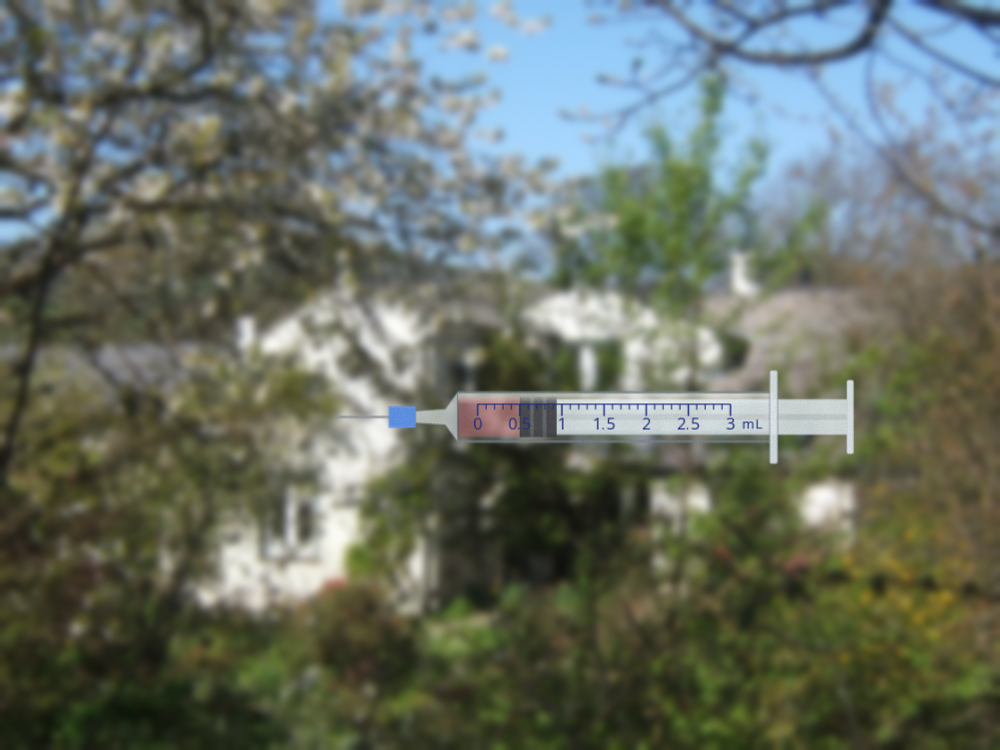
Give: 0.5 mL
